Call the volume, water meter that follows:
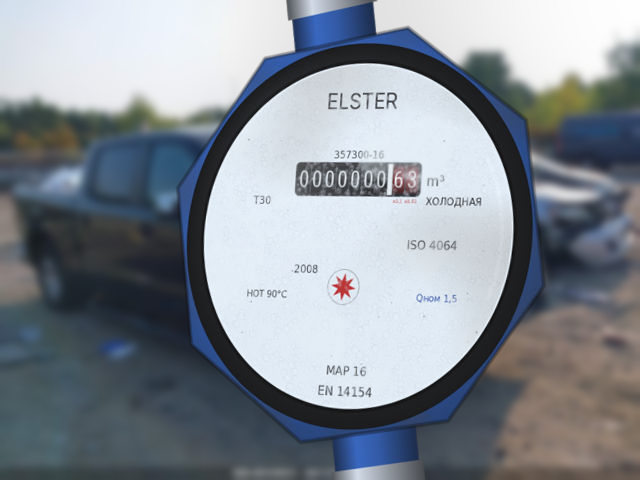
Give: 0.63 m³
